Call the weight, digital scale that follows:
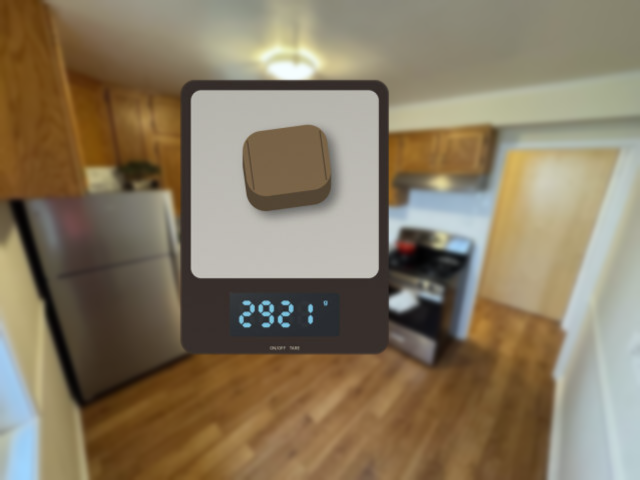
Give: 2921 g
